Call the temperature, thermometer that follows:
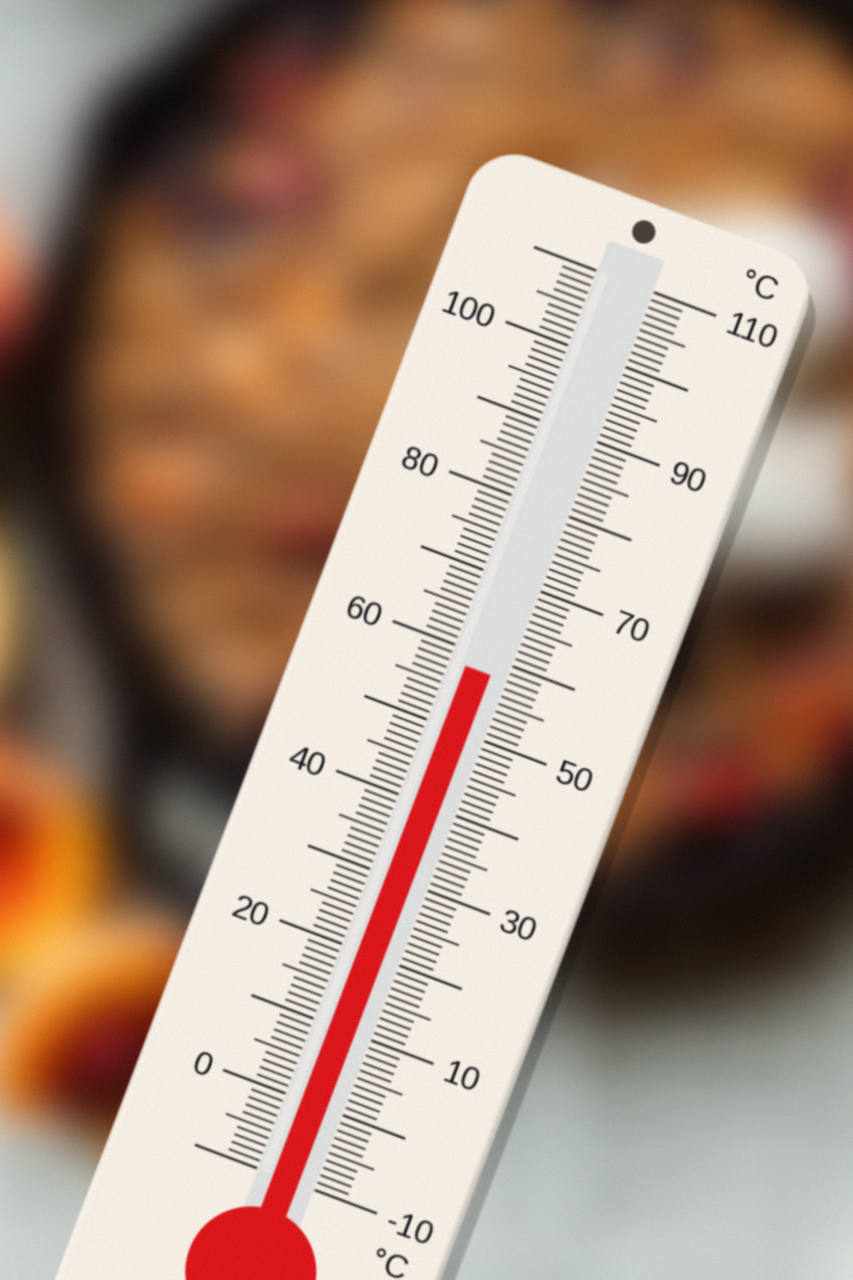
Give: 58 °C
